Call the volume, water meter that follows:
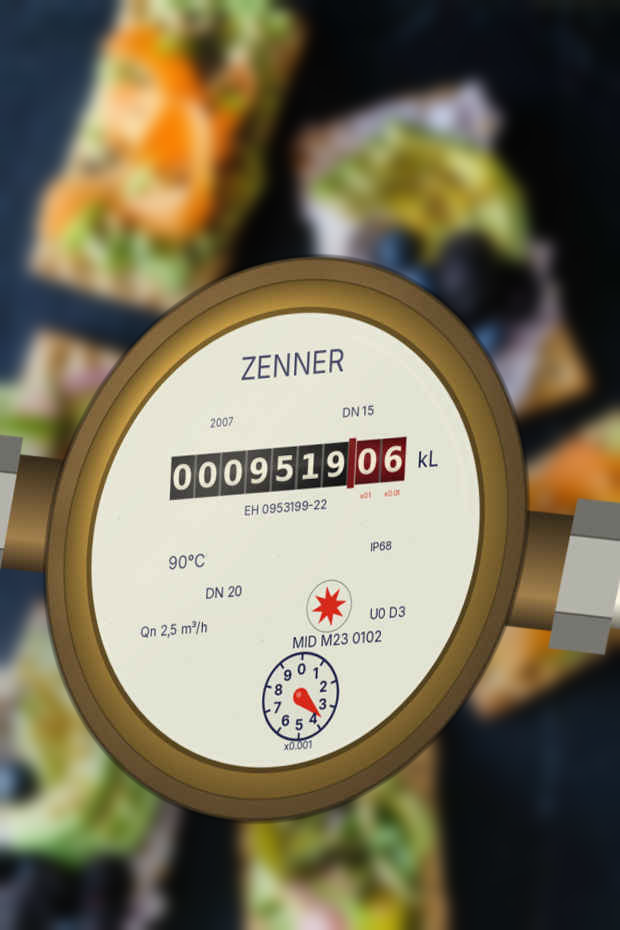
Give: 9519.063 kL
